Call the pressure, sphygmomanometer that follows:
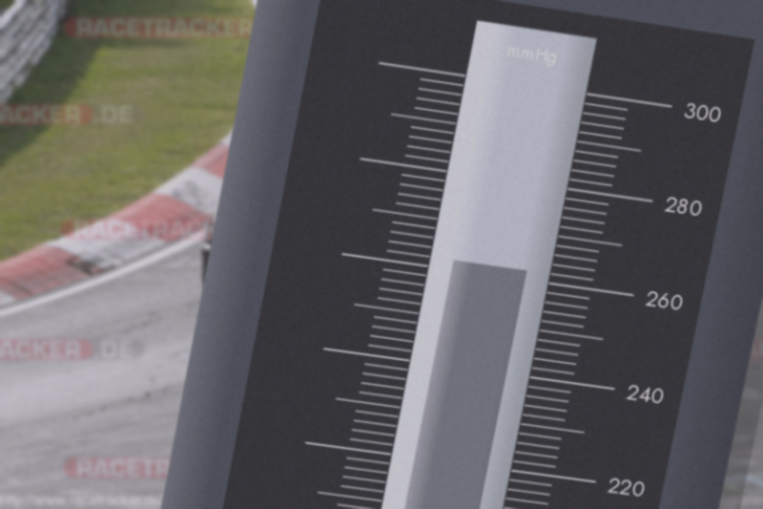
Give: 262 mmHg
